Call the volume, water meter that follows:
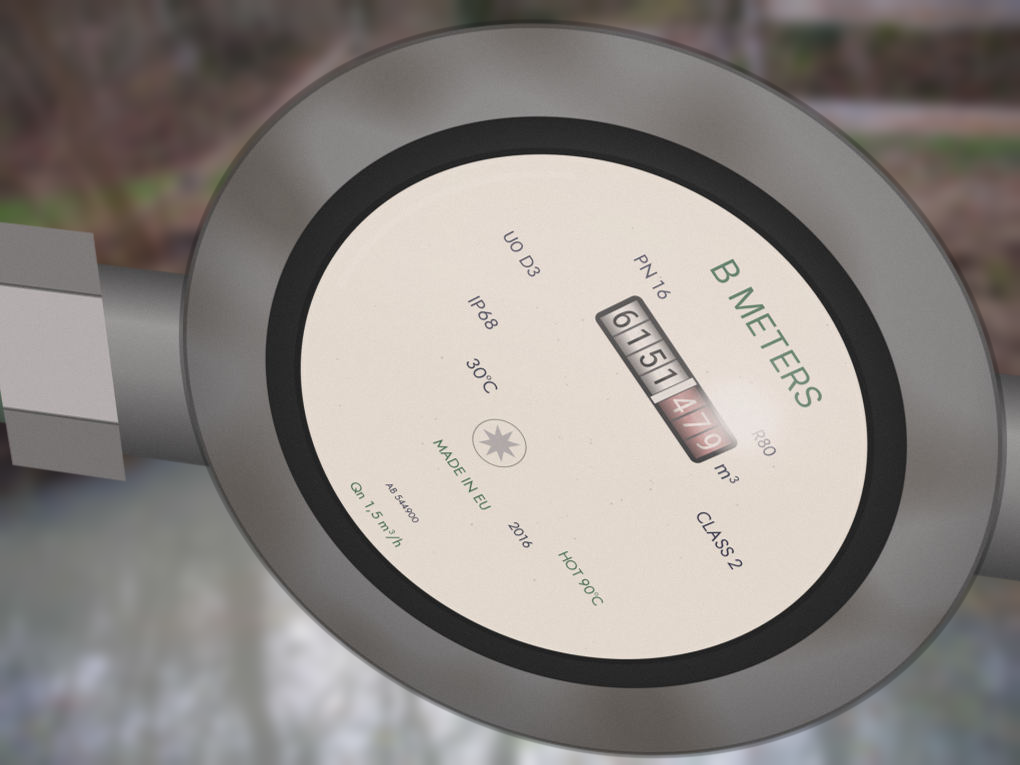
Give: 6151.479 m³
